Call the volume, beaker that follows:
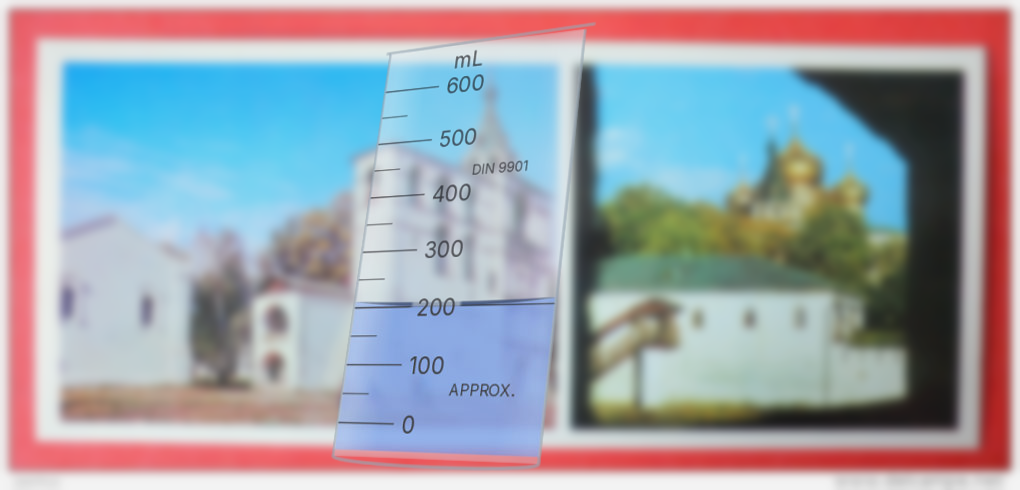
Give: 200 mL
